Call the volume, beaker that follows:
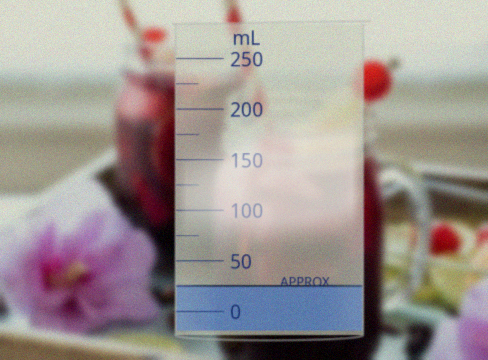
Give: 25 mL
